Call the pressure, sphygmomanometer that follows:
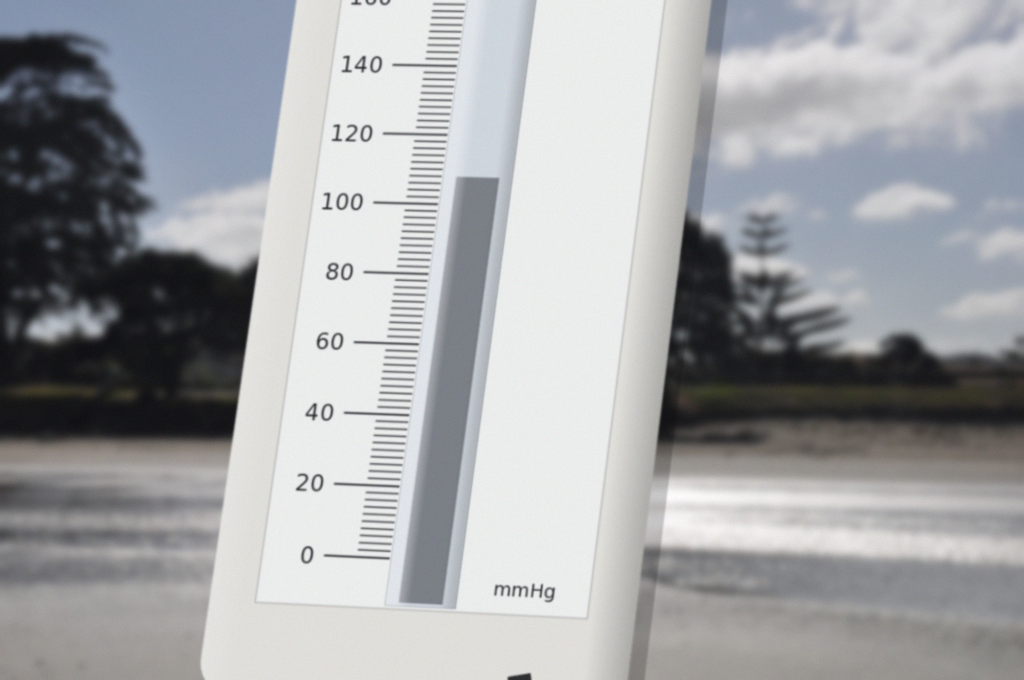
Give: 108 mmHg
